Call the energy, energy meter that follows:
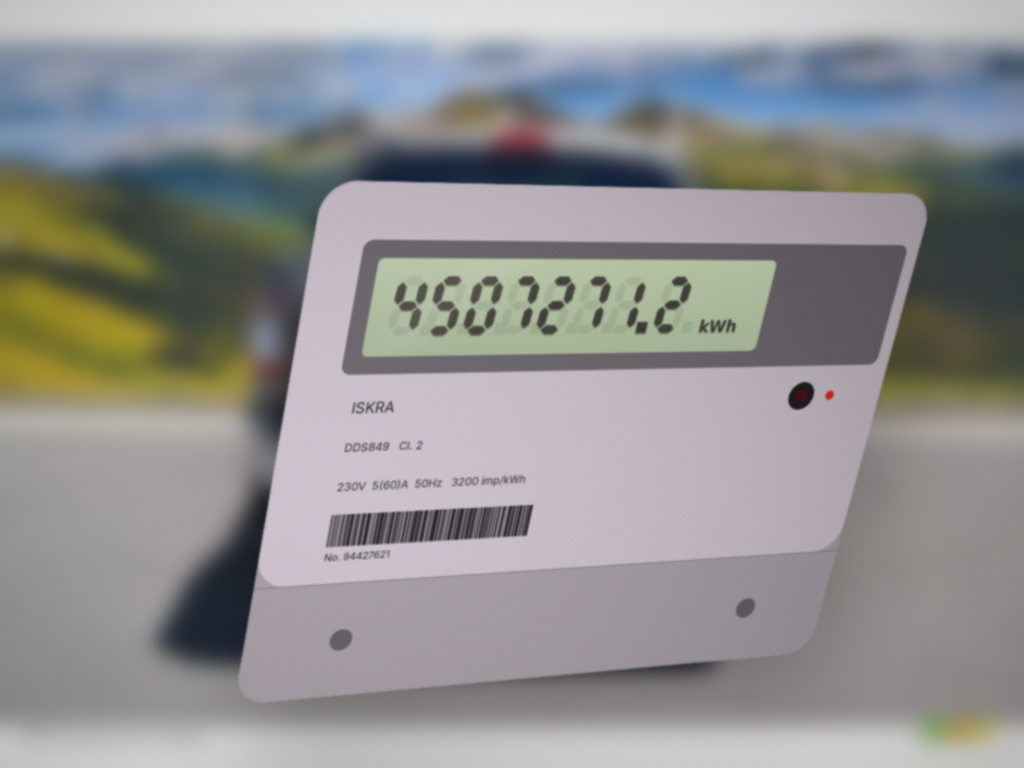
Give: 4507271.2 kWh
